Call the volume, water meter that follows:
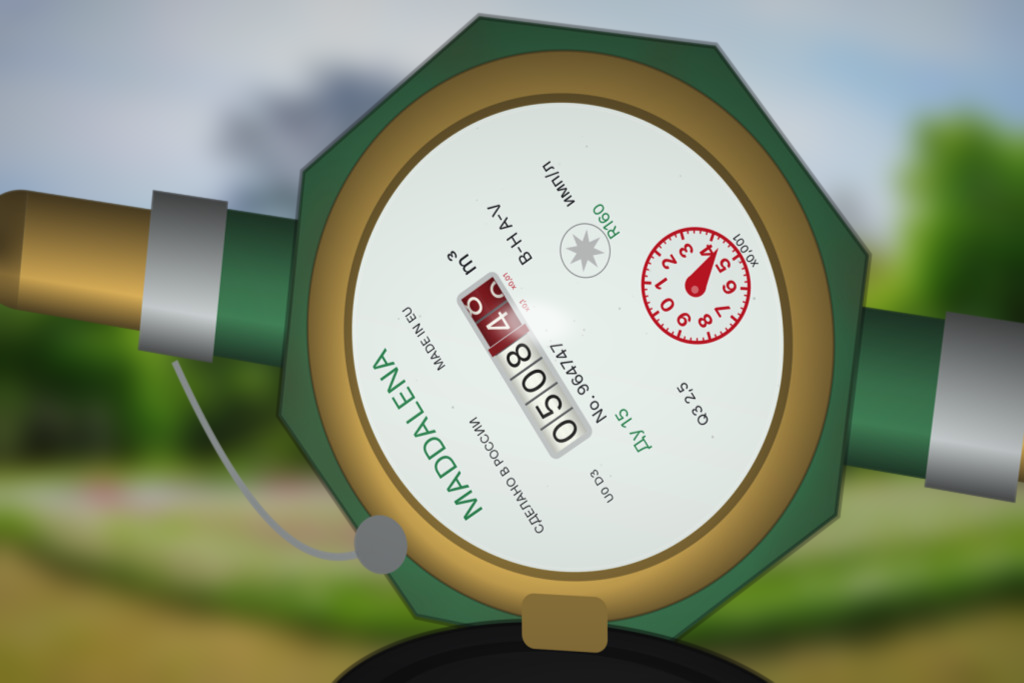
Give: 508.484 m³
